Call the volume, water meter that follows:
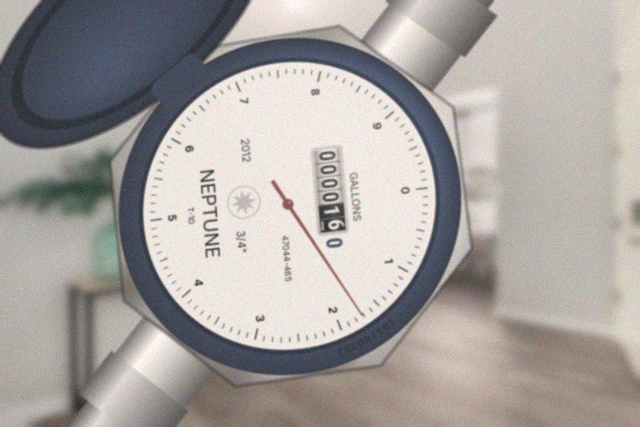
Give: 161.7 gal
